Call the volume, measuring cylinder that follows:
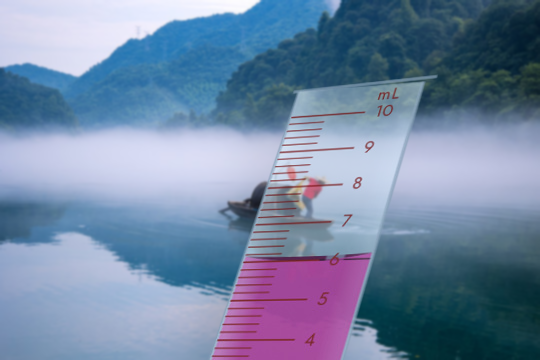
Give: 6 mL
